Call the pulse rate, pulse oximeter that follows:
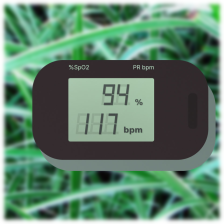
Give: 117 bpm
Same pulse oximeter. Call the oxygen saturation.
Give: 94 %
